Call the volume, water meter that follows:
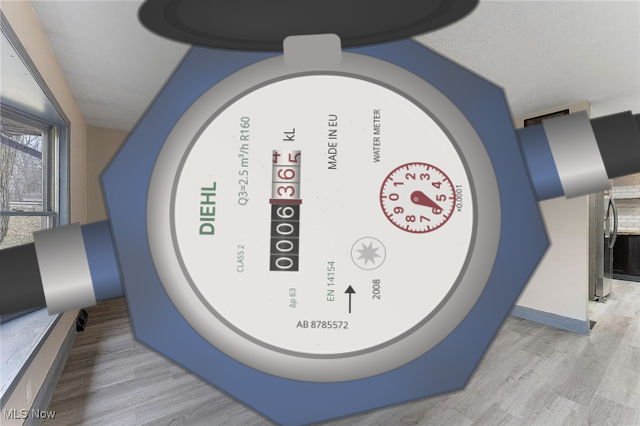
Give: 6.3645 kL
